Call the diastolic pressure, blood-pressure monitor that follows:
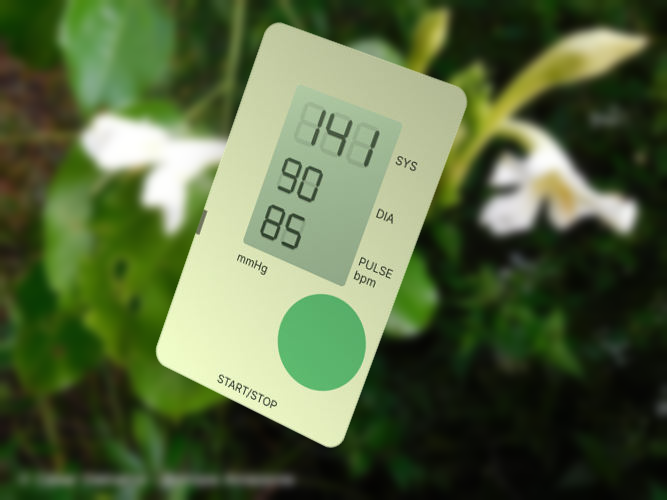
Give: 90 mmHg
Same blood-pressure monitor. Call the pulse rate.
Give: 85 bpm
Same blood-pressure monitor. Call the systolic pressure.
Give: 141 mmHg
